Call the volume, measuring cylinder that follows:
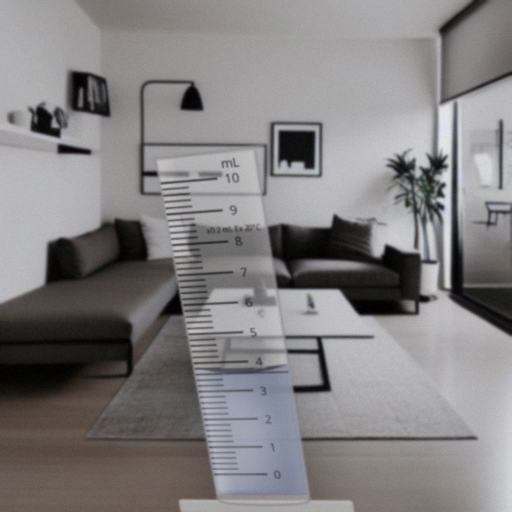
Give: 3.6 mL
